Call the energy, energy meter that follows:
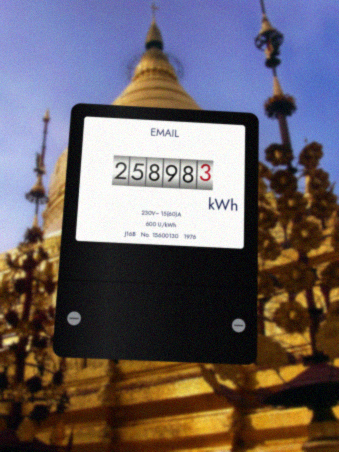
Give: 25898.3 kWh
